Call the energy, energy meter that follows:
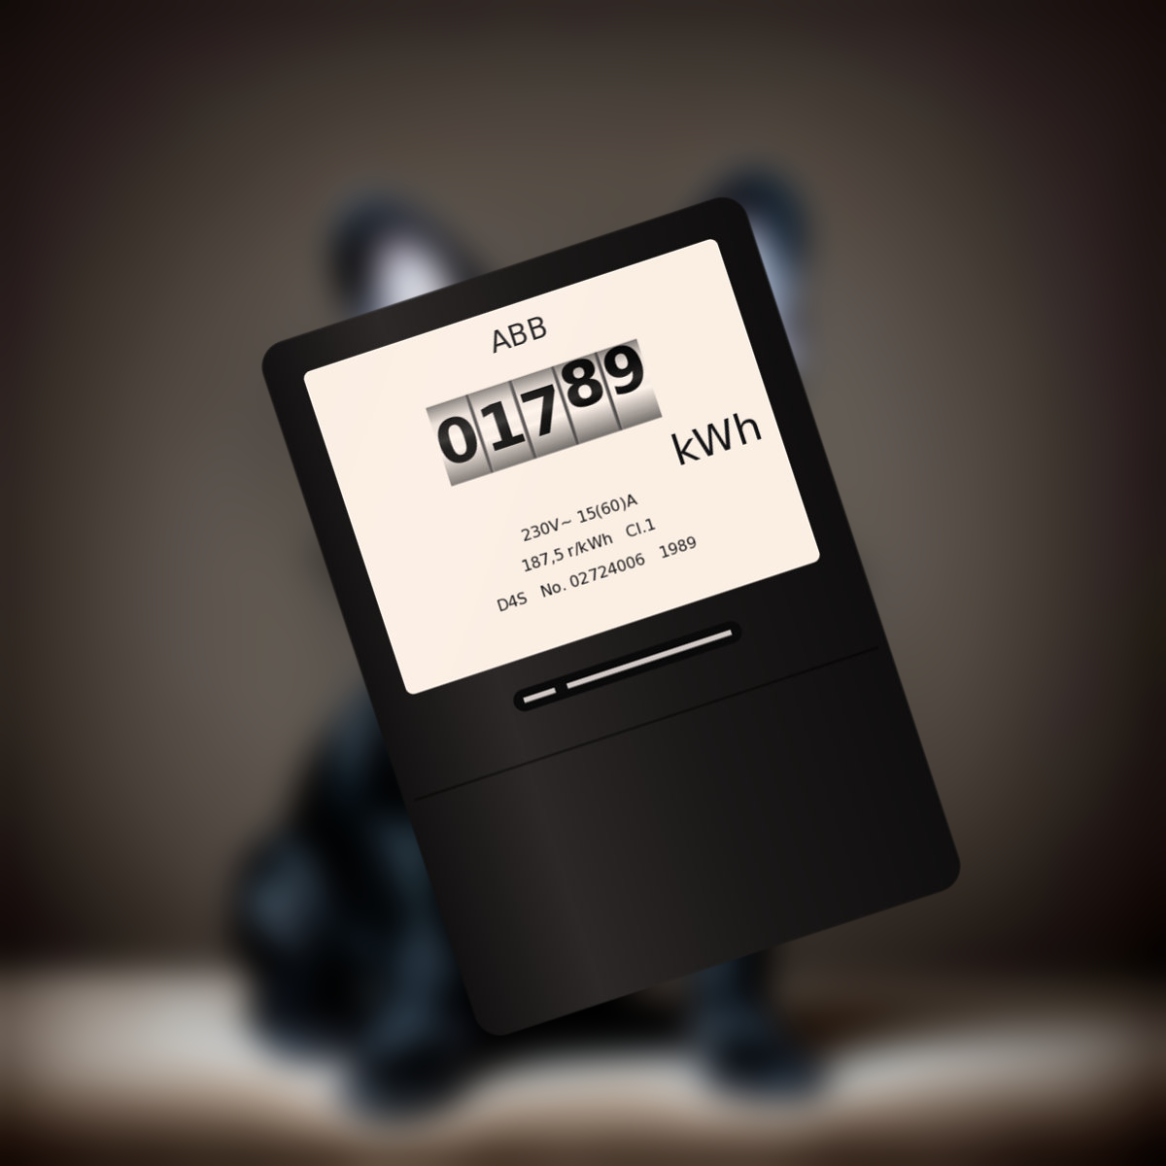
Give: 1789 kWh
